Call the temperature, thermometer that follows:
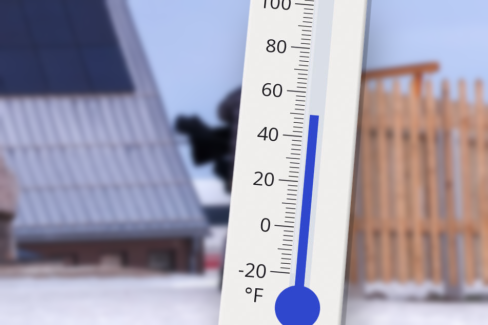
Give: 50 °F
